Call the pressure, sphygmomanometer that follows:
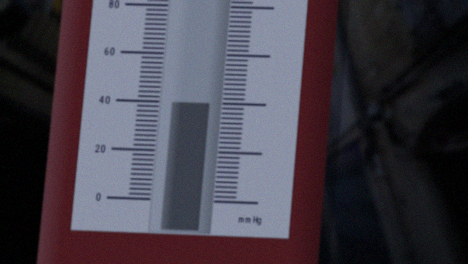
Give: 40 mmHg
